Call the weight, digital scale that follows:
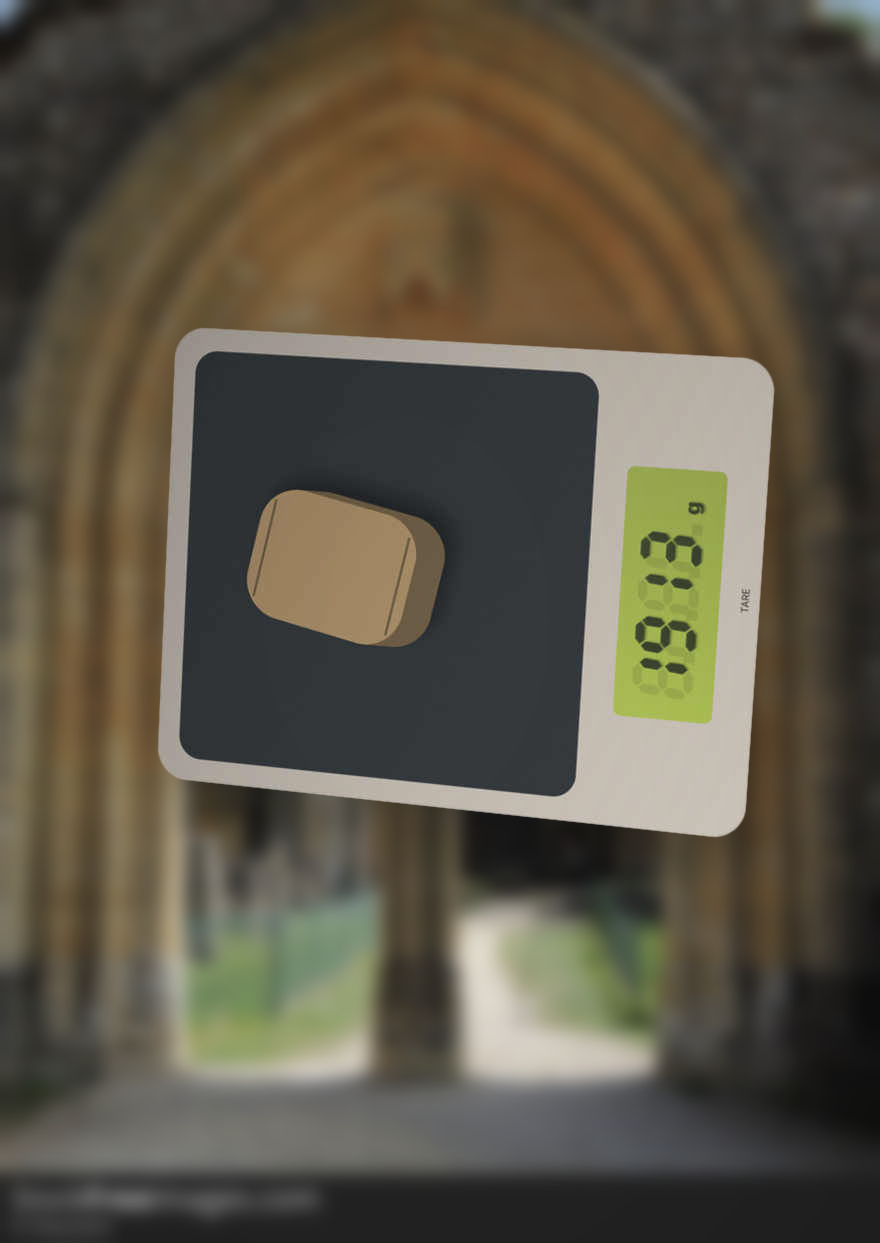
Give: 1913 g
